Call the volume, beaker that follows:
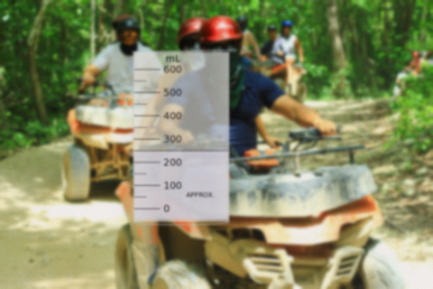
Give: 250 mL
